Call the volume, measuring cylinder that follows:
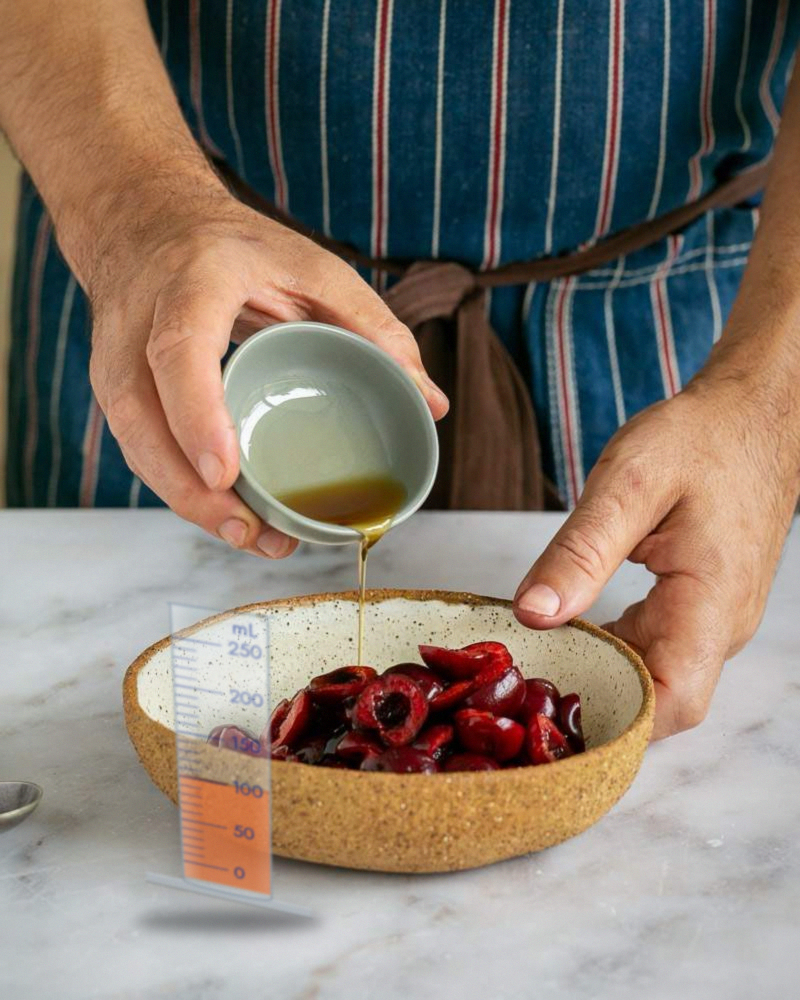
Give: 100 mL
